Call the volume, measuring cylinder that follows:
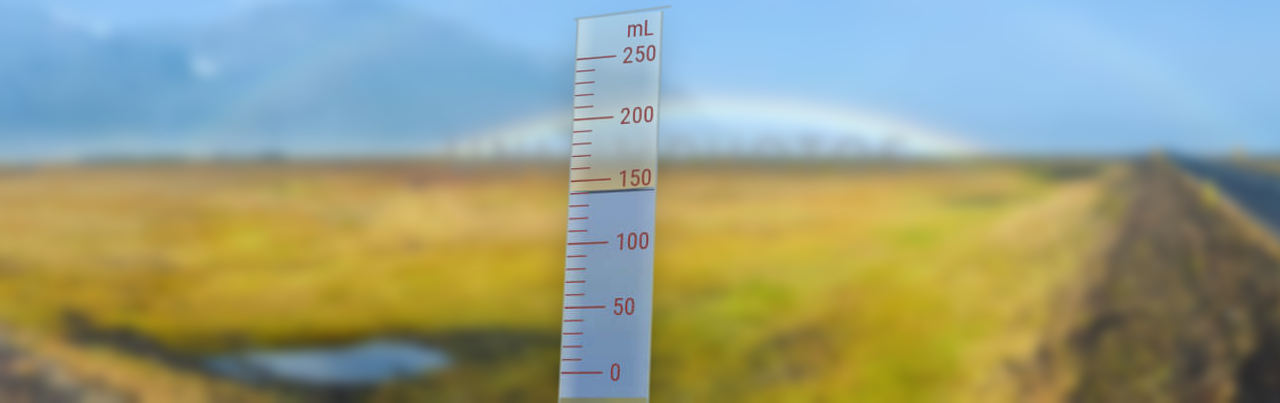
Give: 140 mL
